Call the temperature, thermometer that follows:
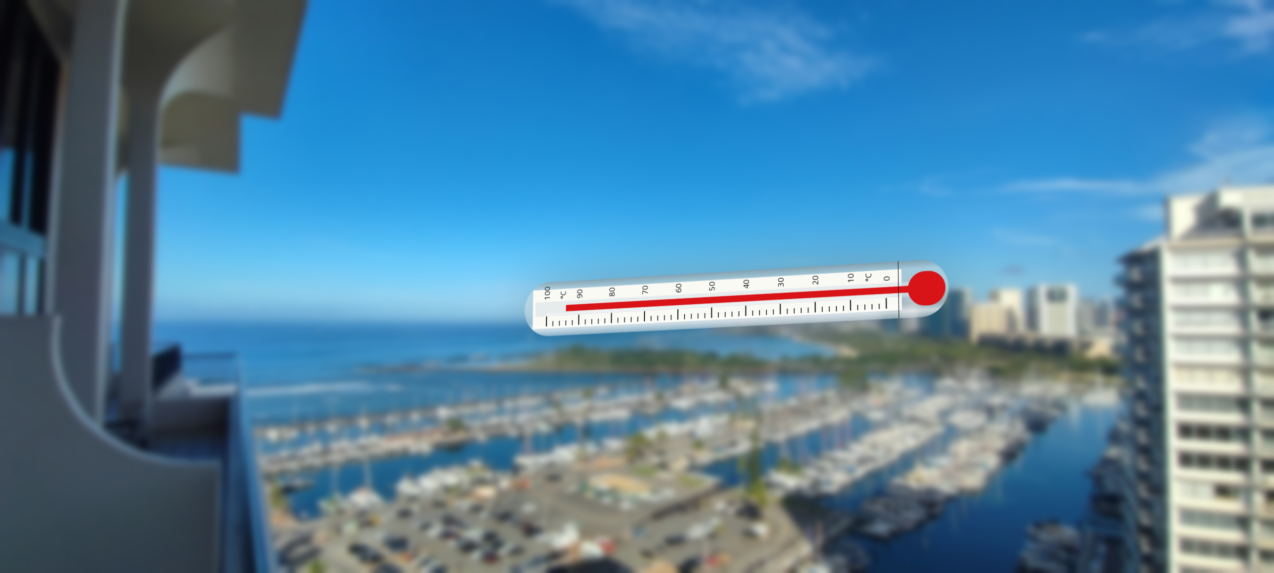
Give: 94 °C
